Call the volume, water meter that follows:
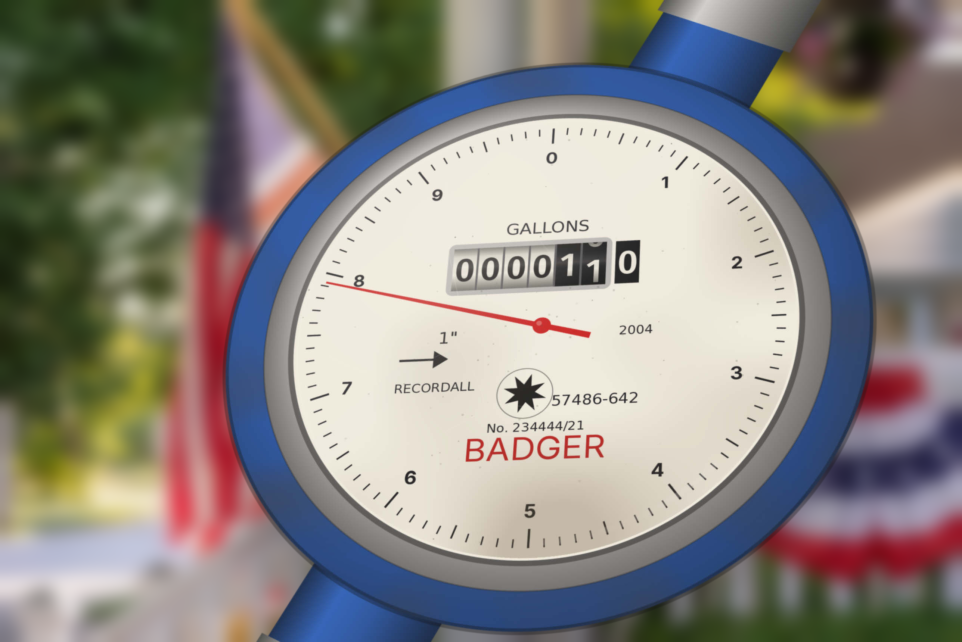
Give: 107.9 gal
